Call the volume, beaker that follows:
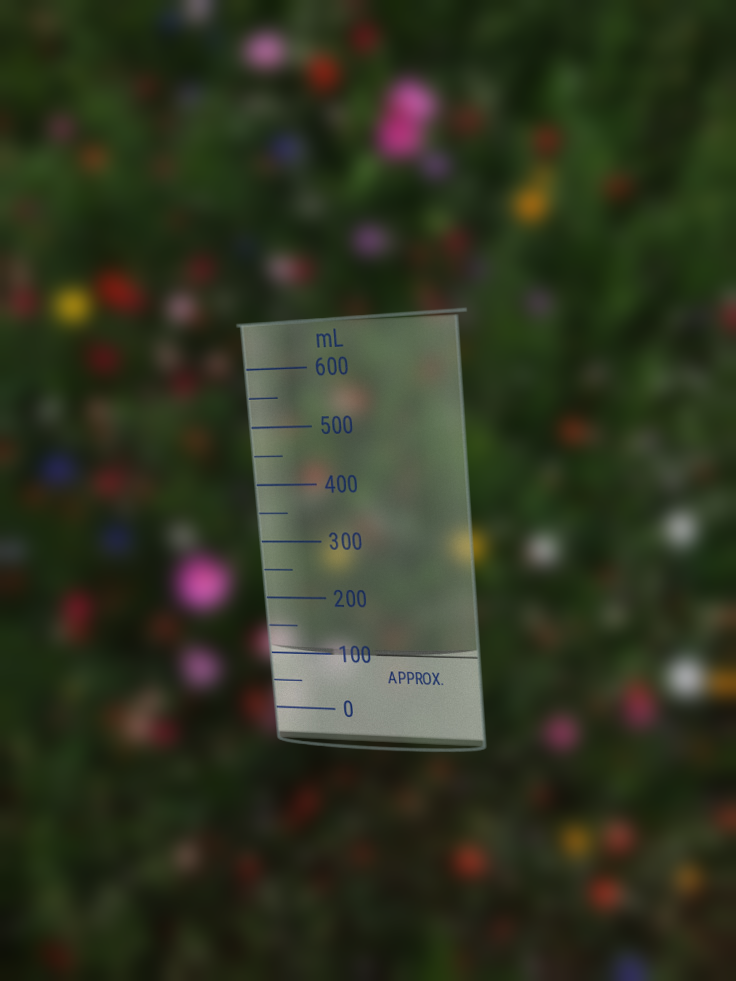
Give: 100 mL
